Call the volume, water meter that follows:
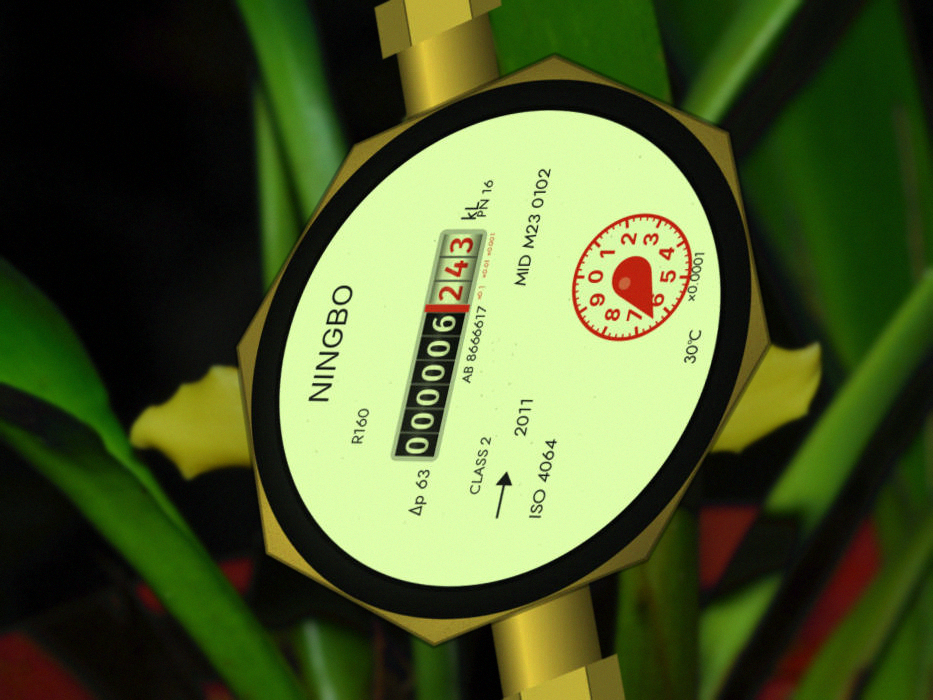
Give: 6.2436 kL
